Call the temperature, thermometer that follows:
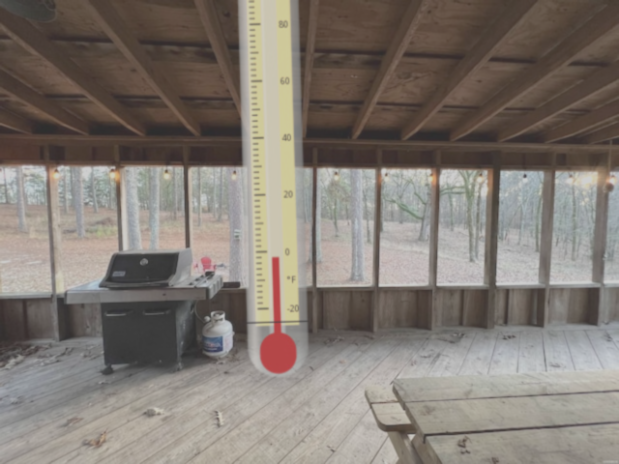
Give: -2 °F
